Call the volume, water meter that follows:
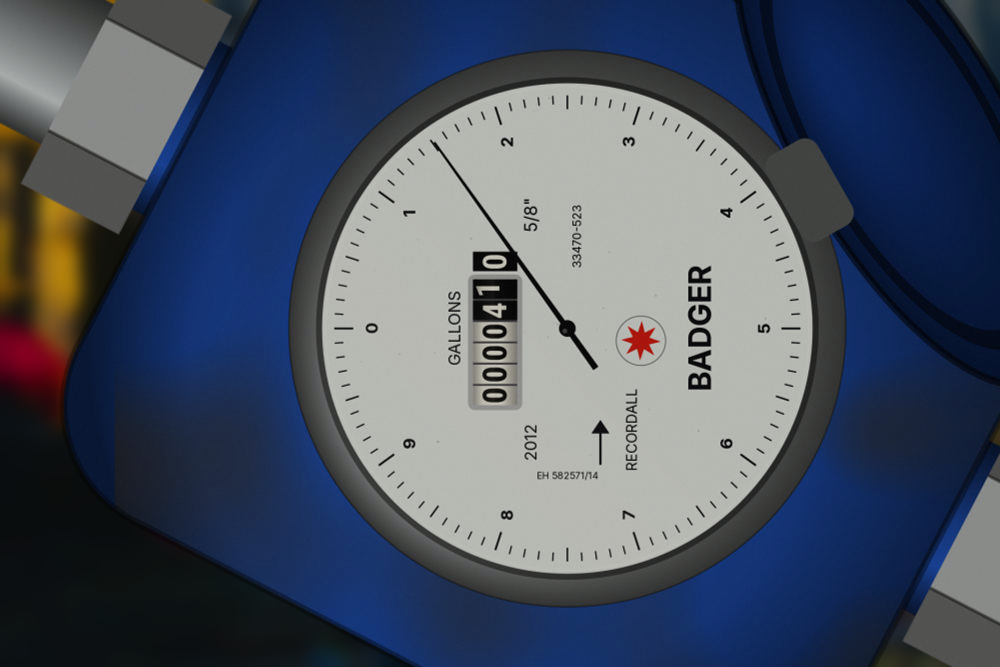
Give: 411.5 gal
